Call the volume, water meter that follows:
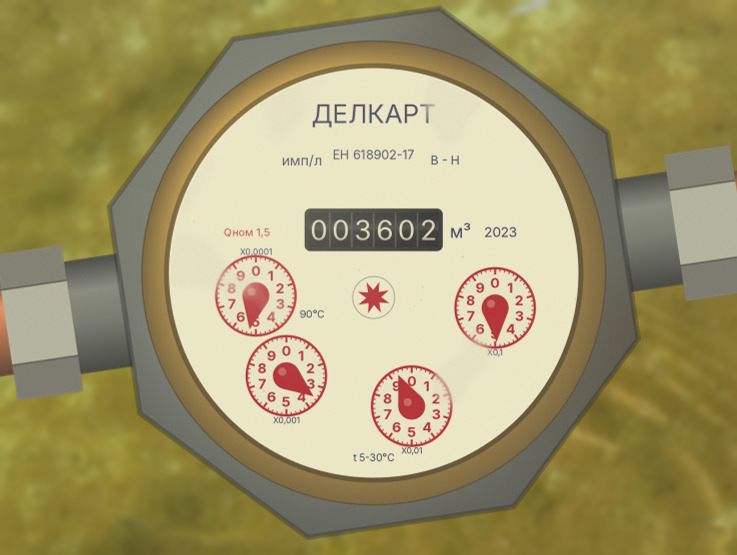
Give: 3602.4935 m³
